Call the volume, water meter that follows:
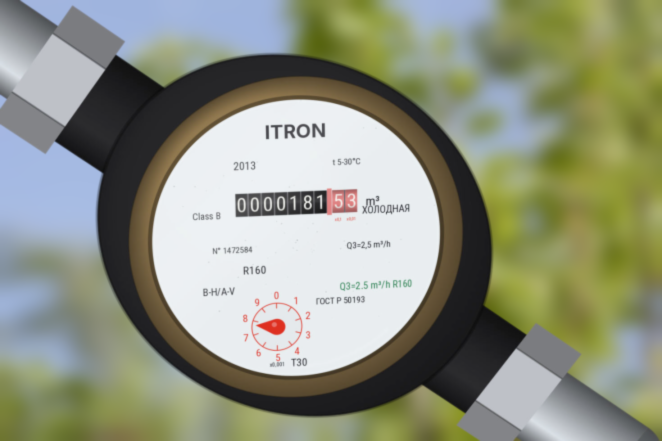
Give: 181.537 m³
